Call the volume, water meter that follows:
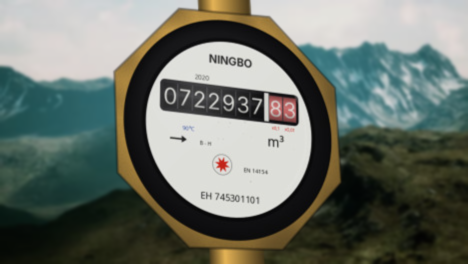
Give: 722937.83 m³
